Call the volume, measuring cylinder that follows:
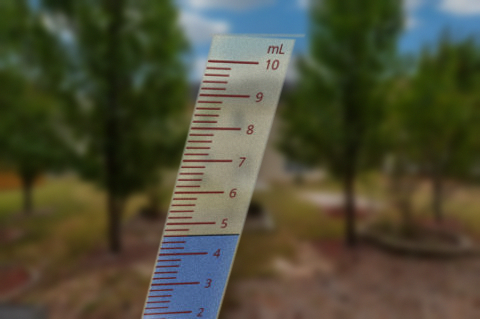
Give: 4.6 mL
